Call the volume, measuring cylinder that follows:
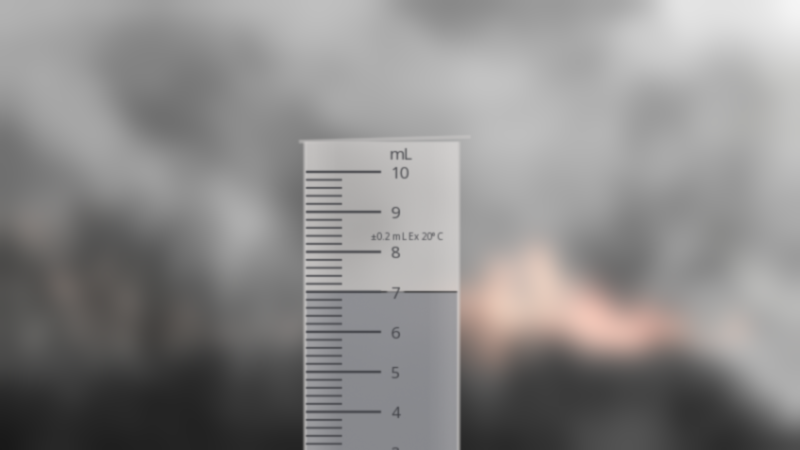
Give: 7 mL
